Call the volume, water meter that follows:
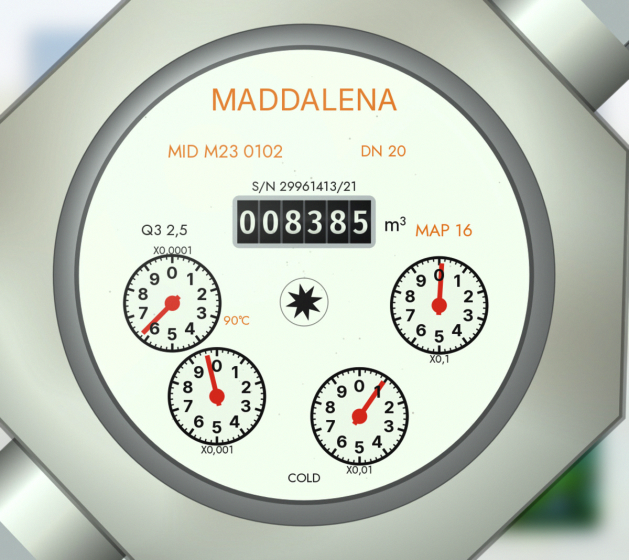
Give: 8385.0096 m³
